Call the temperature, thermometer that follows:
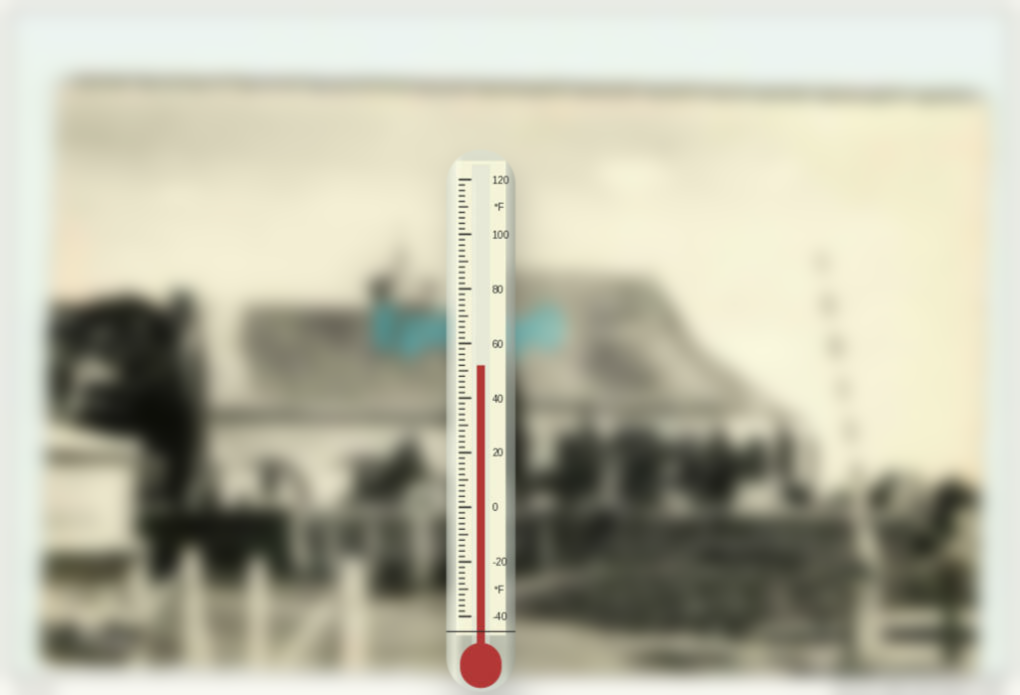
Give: 52 °F
